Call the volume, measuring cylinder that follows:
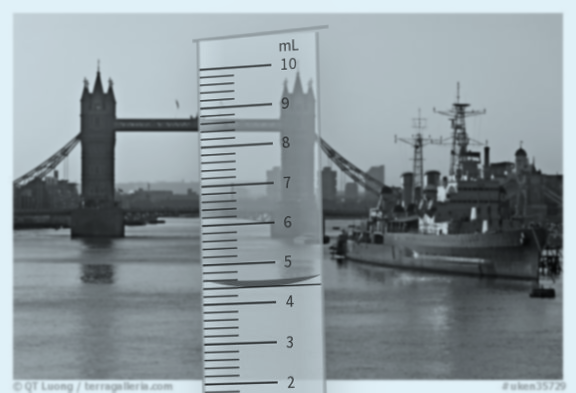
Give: 4.4 mL
